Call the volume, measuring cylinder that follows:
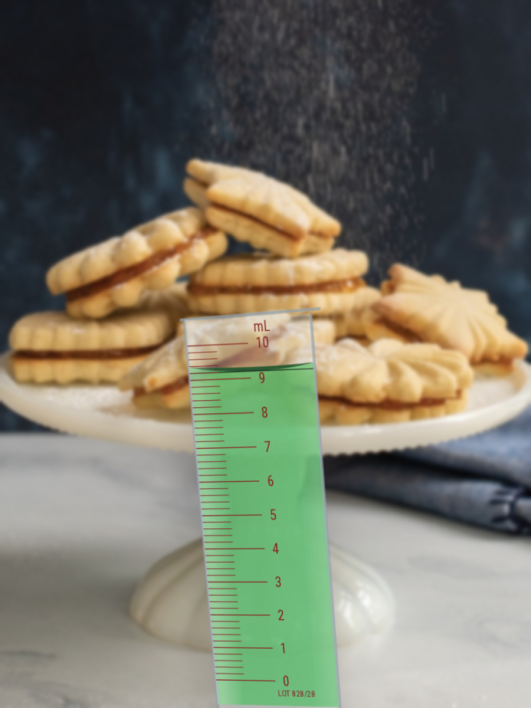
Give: 9.2 mL
